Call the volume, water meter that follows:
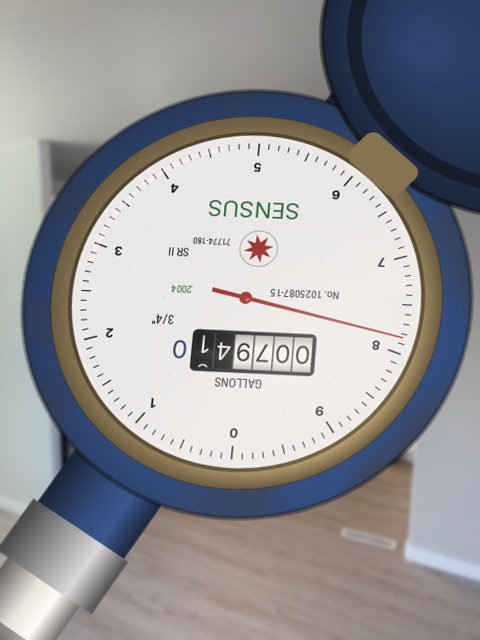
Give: 79407.8 gal
